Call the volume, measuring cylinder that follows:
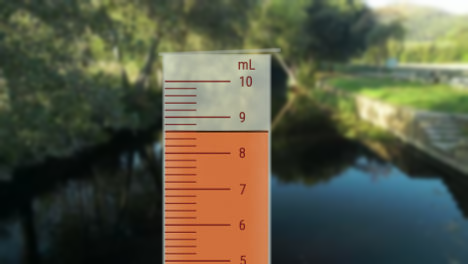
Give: 8.6 mL
